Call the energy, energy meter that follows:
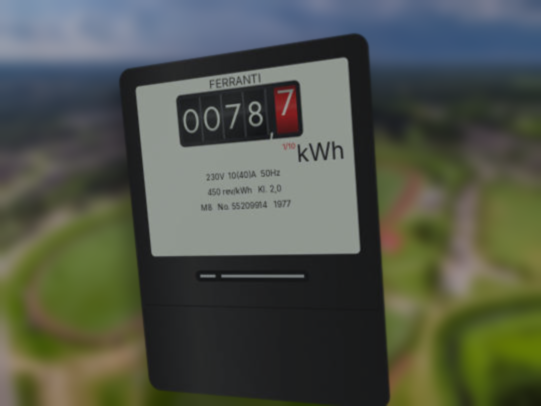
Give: 78.7 kWh
